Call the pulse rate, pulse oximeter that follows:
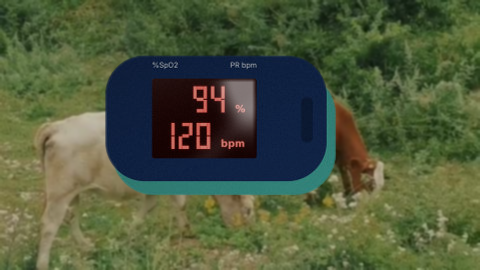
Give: 120 bpm
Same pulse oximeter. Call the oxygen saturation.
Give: 94 %
